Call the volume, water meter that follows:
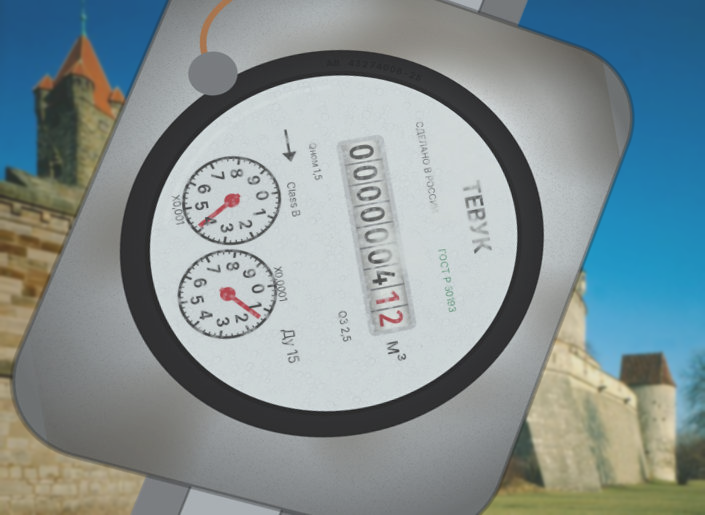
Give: 4.1241 m³
